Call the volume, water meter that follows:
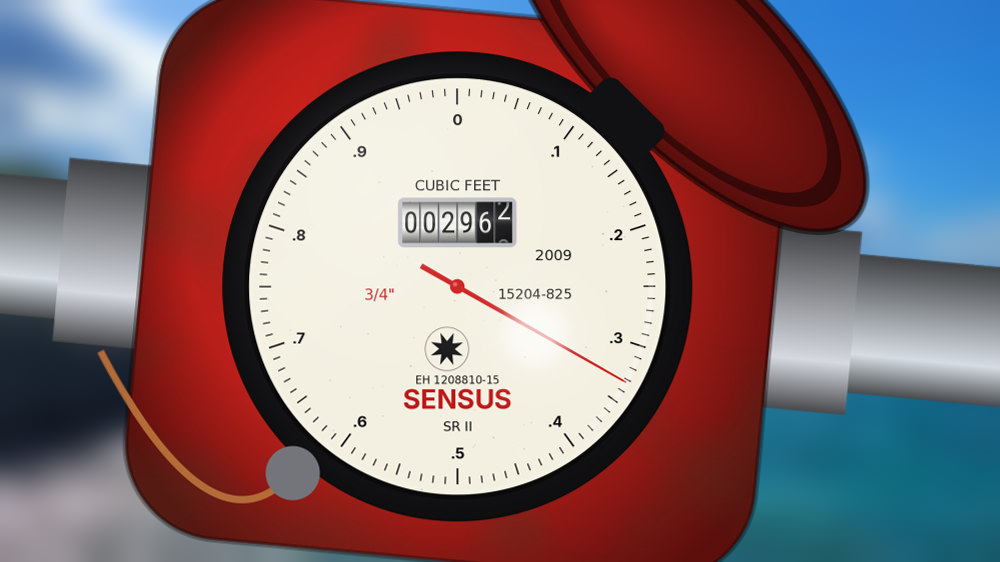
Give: 2962.33 ft³
